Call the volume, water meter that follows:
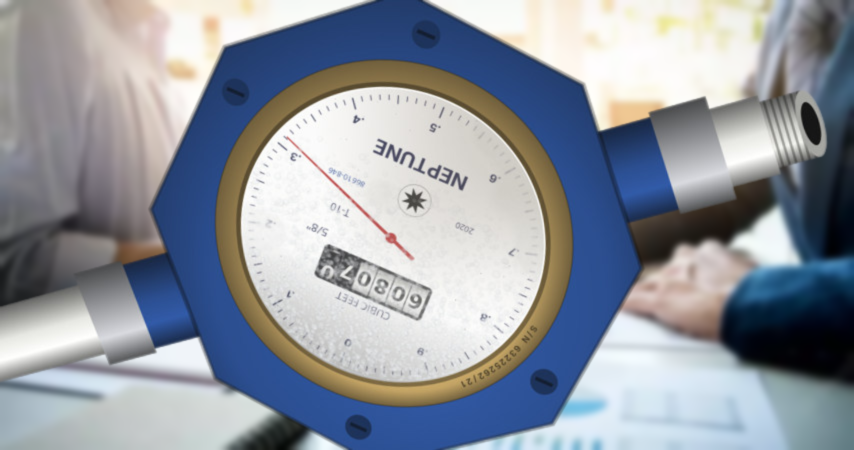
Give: 608070.31 ft³
